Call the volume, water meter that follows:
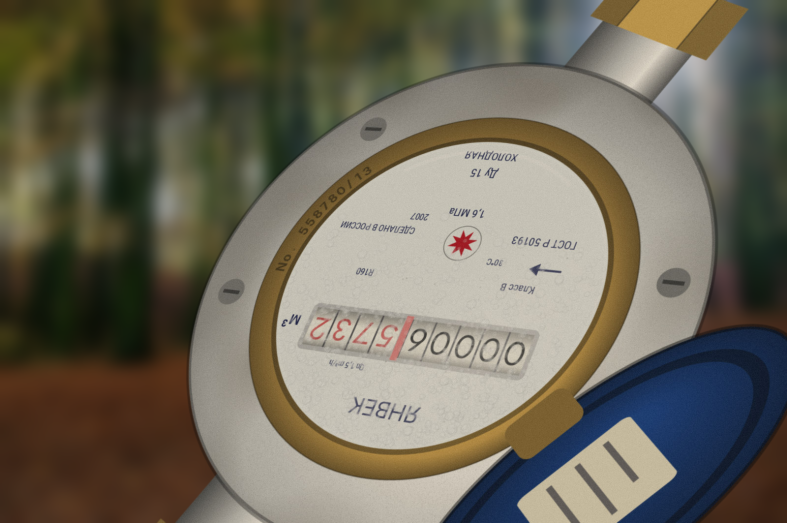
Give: 6.5732 m³
